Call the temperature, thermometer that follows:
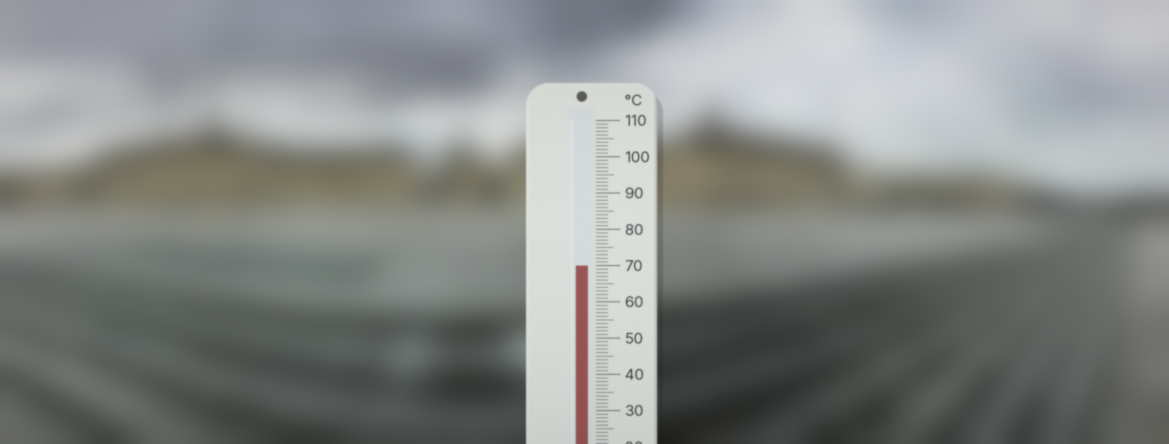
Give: 70 °C
